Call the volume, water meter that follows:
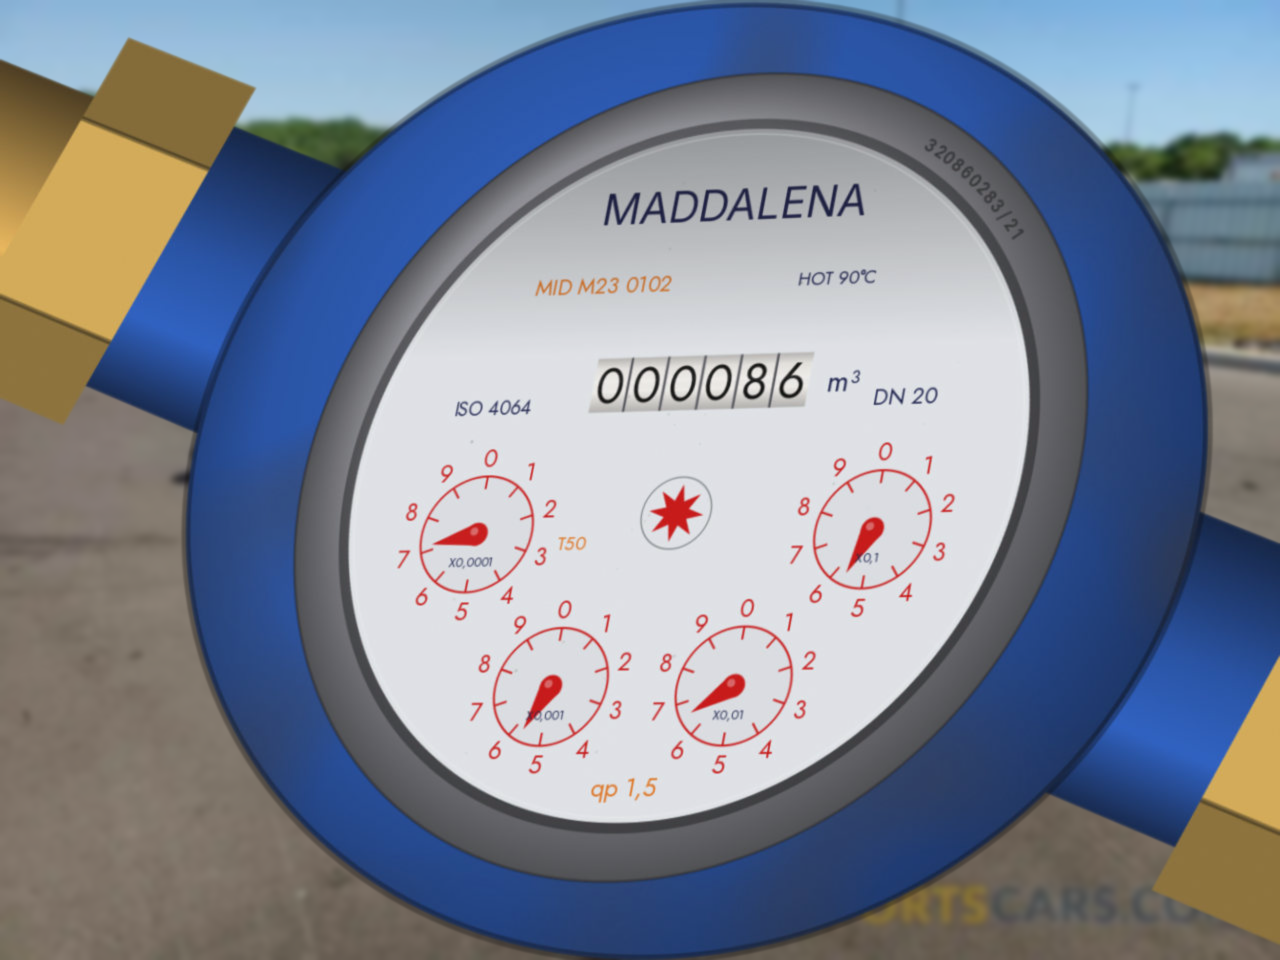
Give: 86.5657 m³
